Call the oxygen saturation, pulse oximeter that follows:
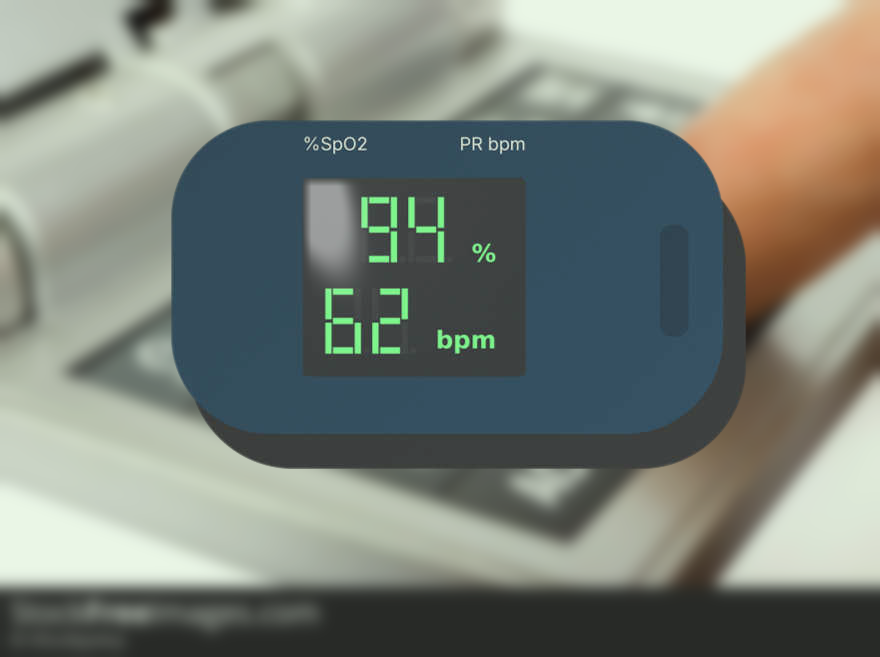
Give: 94 %
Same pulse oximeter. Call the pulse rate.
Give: 62 bpm
